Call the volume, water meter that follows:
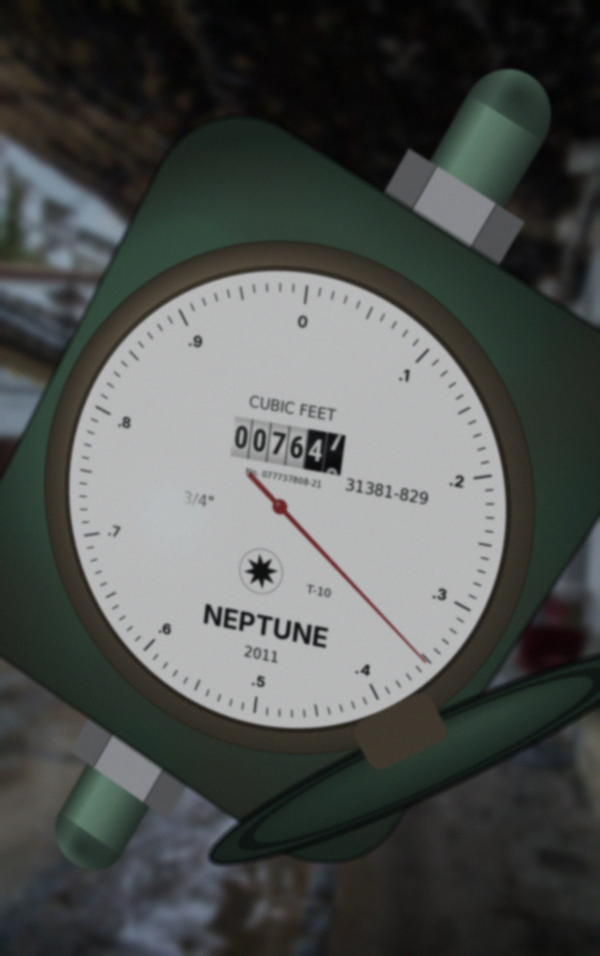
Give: 7647.35 ft³
